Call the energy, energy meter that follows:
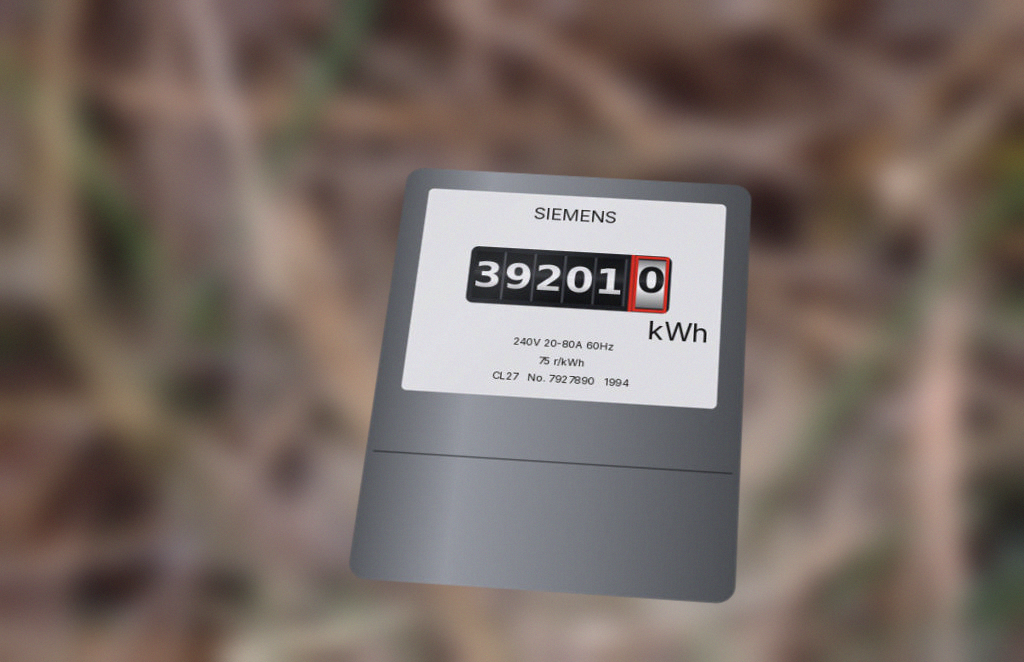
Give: 39201.0 kWh
